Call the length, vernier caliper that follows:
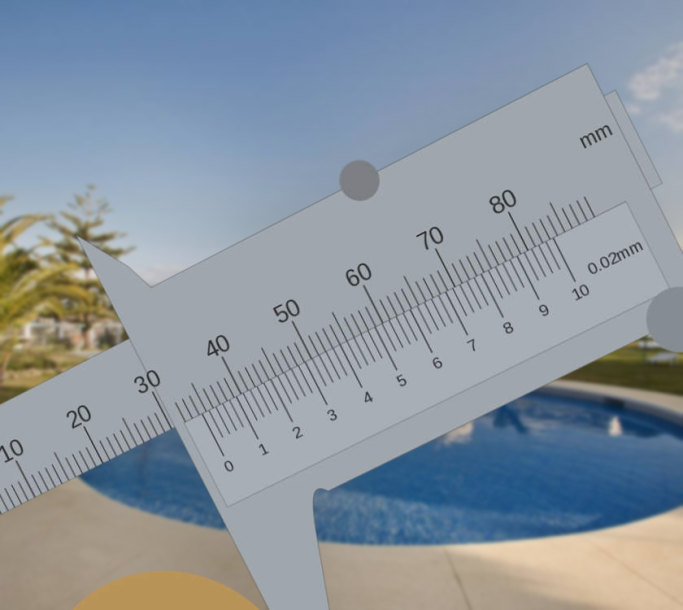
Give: 34.4 mm
